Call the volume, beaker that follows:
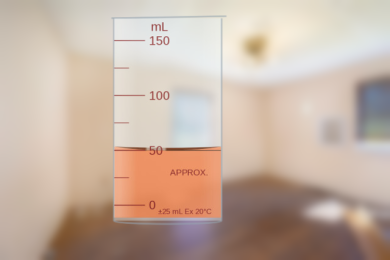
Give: 50 mL
